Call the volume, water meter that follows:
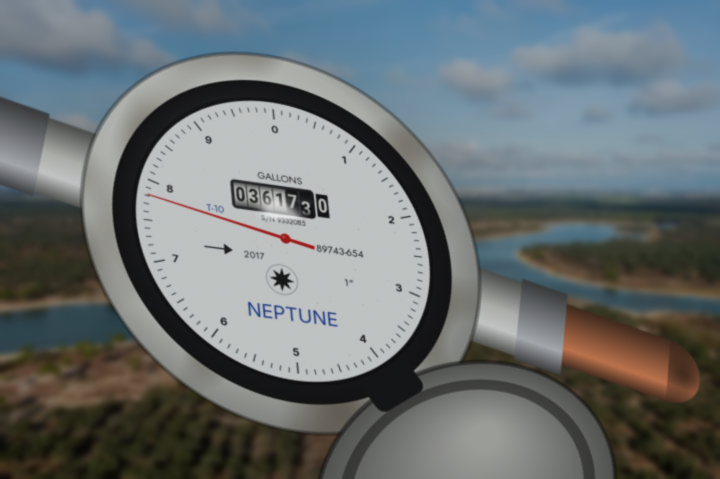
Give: 361727.8 gal
